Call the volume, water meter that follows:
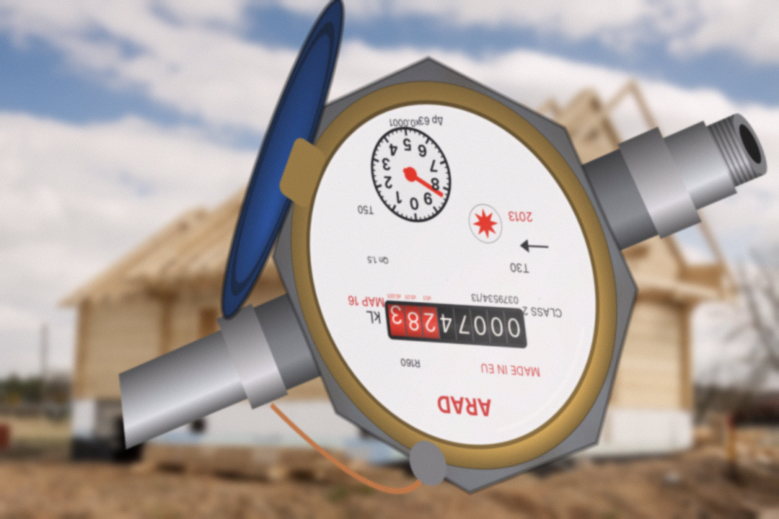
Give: 74.2828 kL
